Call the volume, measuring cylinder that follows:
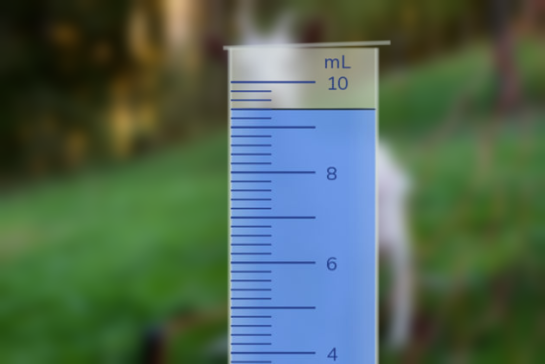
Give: 9.4 mL
